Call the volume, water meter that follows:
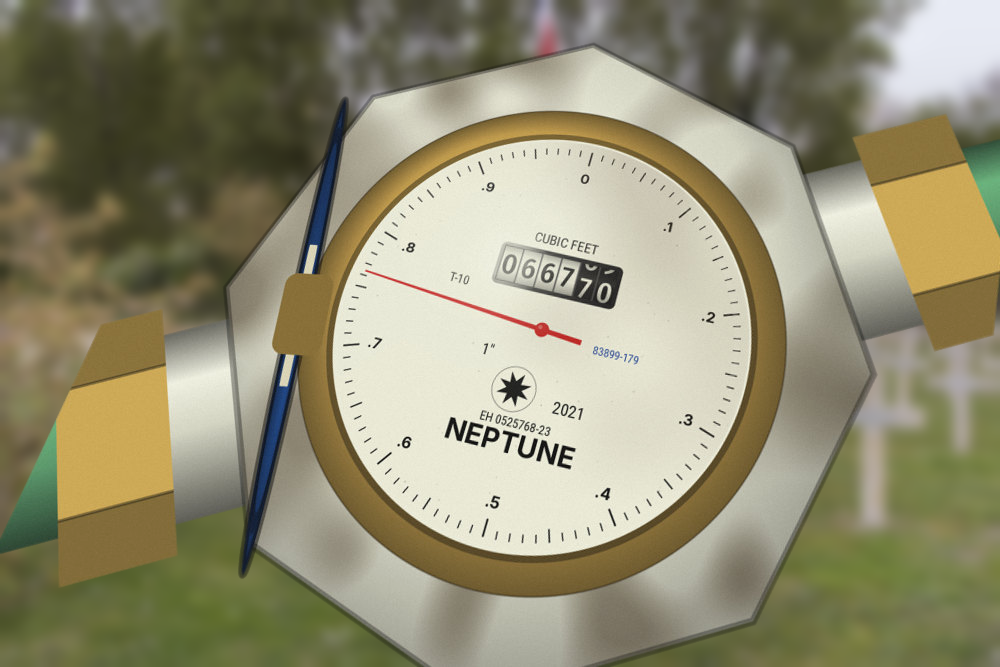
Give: 66769.76 ft³
